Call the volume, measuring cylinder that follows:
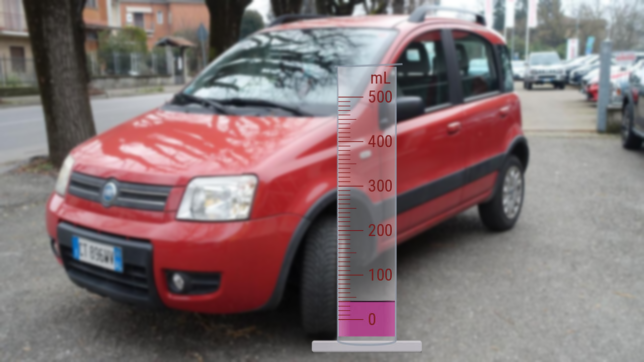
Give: 40 mL
